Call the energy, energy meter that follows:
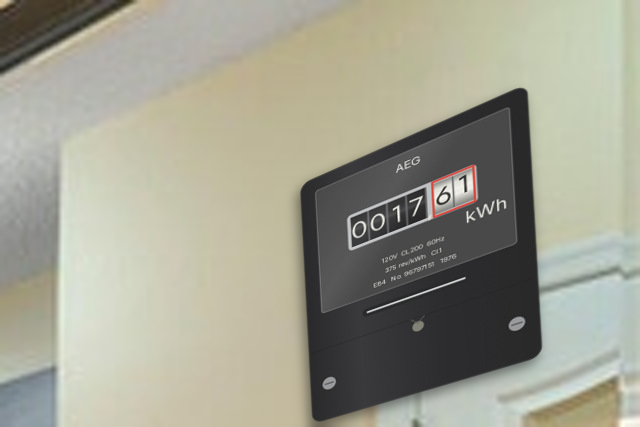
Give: 17.61 kWh
